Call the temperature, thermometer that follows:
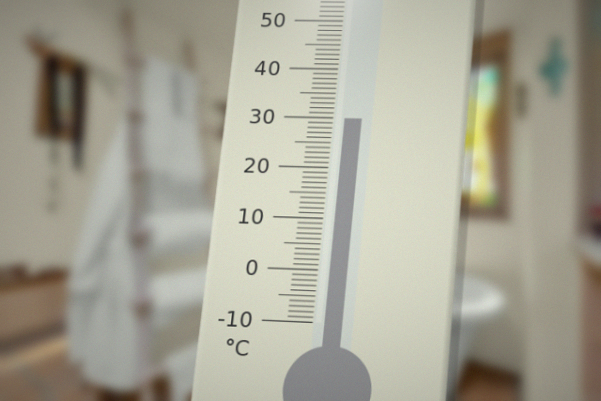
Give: 30 °C
